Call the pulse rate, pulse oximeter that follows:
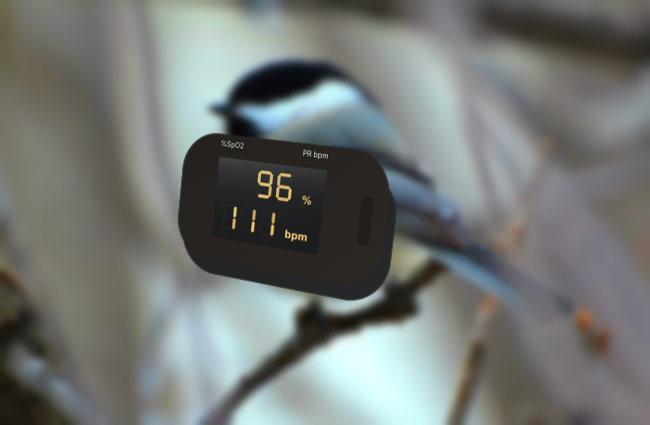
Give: 111 bpm
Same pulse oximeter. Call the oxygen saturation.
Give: 96 %
